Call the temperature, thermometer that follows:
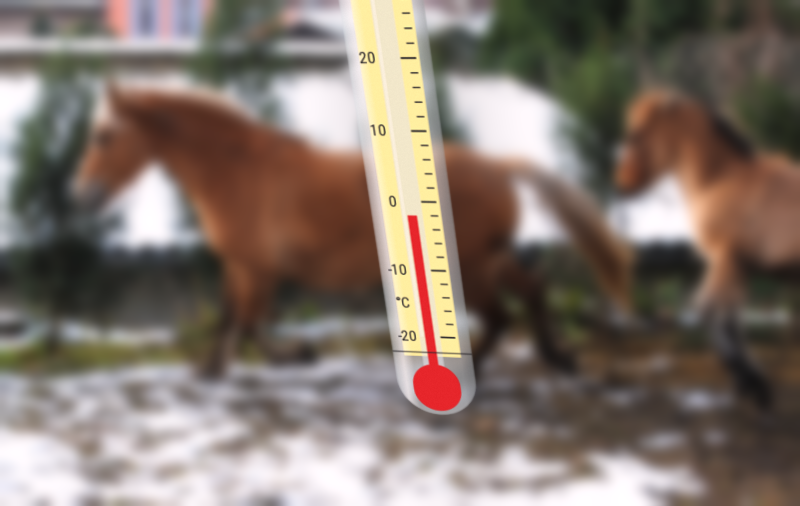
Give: -2 °C
